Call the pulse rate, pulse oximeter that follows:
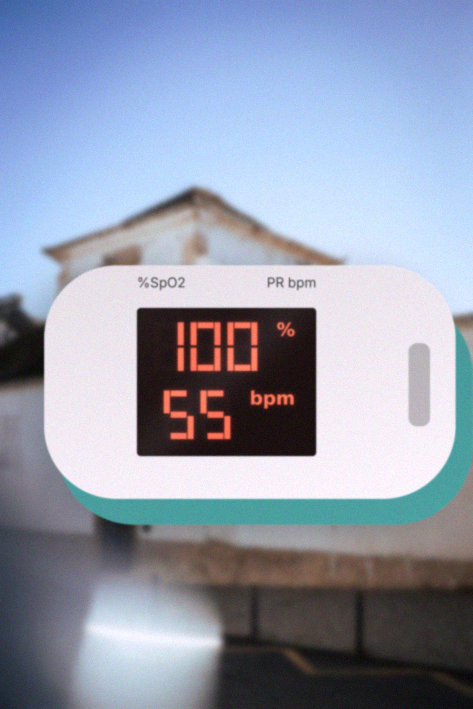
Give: 55 bpm
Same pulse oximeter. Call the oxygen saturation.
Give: 100 %
